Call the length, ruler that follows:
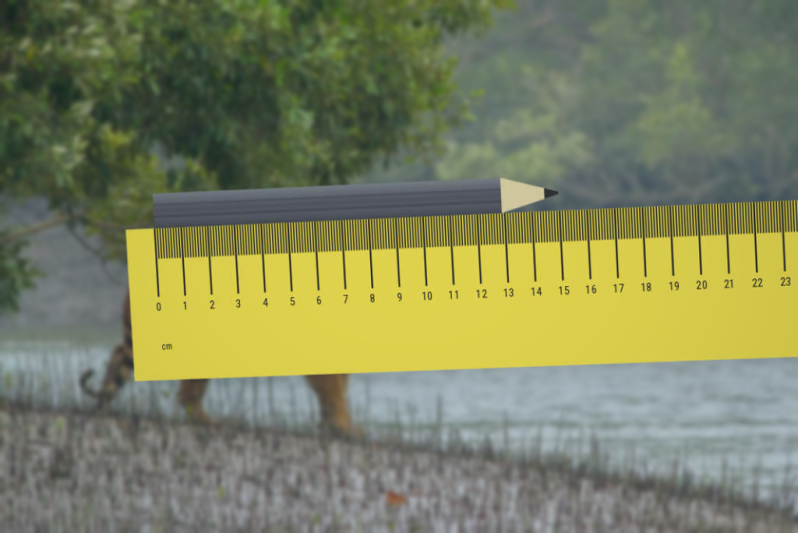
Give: 15 cm
